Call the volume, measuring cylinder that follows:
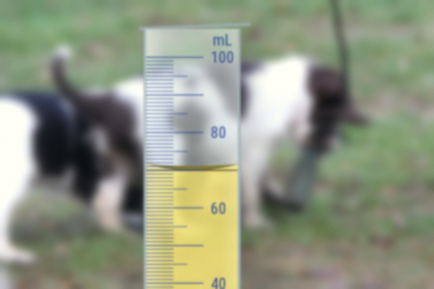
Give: 70 mL
